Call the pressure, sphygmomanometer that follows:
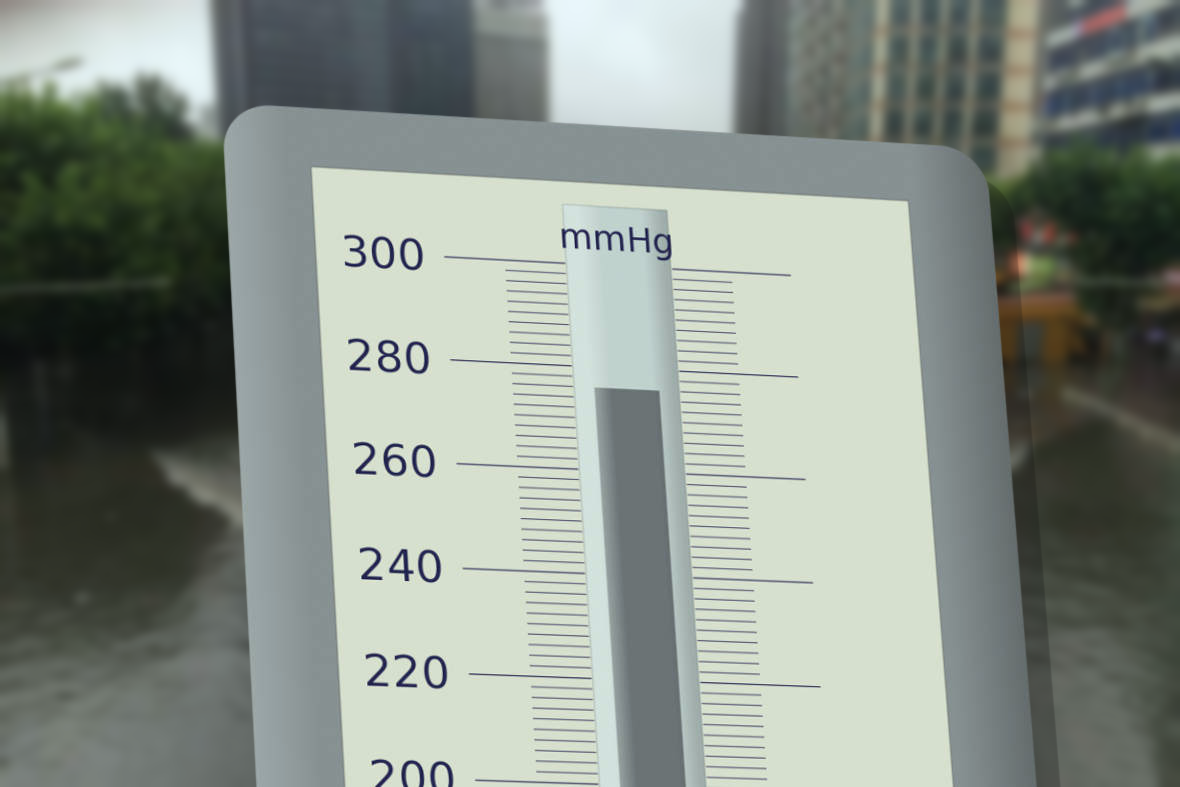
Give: 276 mmHg
